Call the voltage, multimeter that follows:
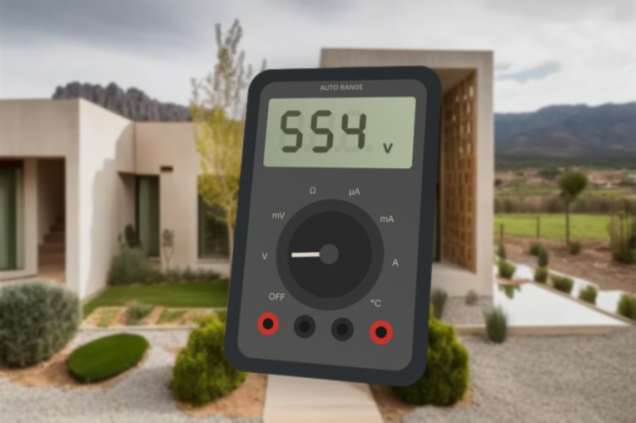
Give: 554 V
